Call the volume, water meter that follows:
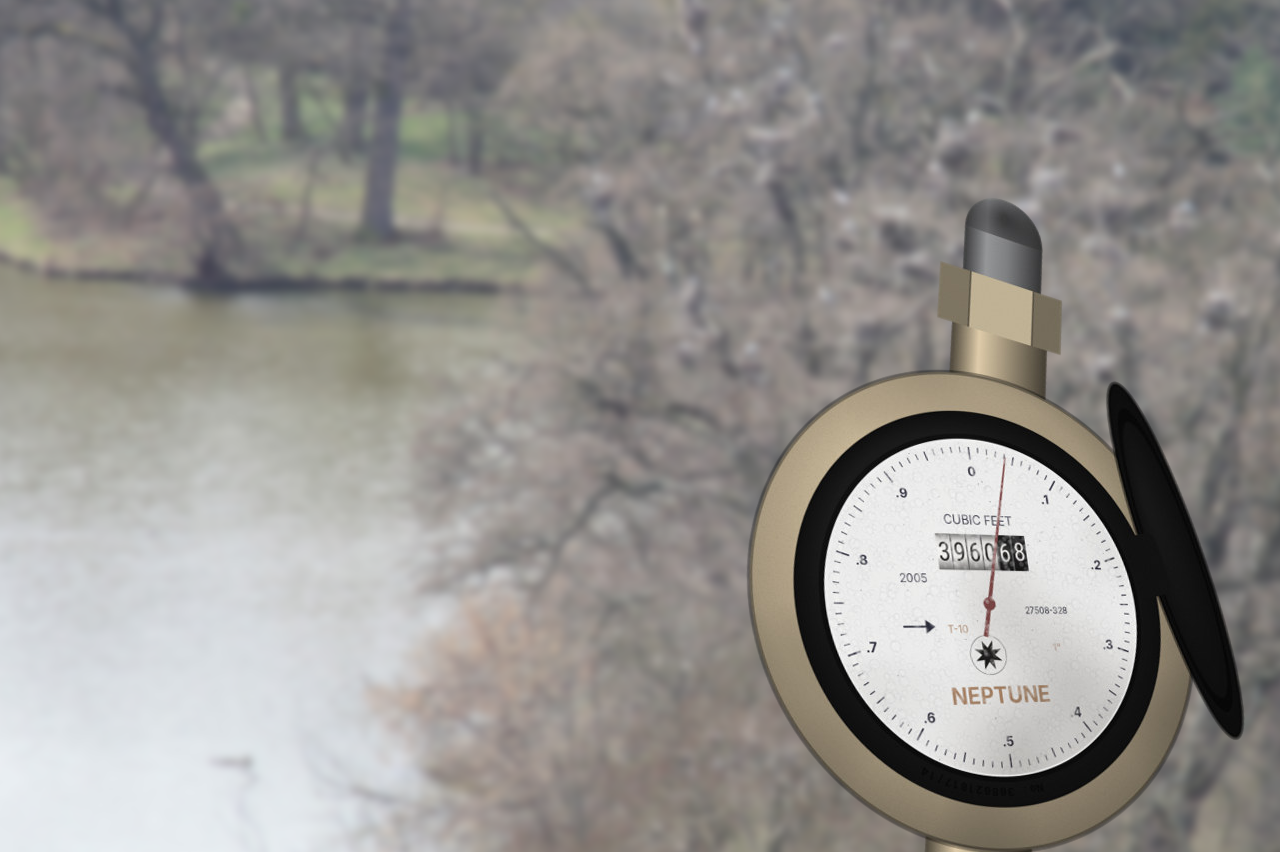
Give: 396068.04 ft³
